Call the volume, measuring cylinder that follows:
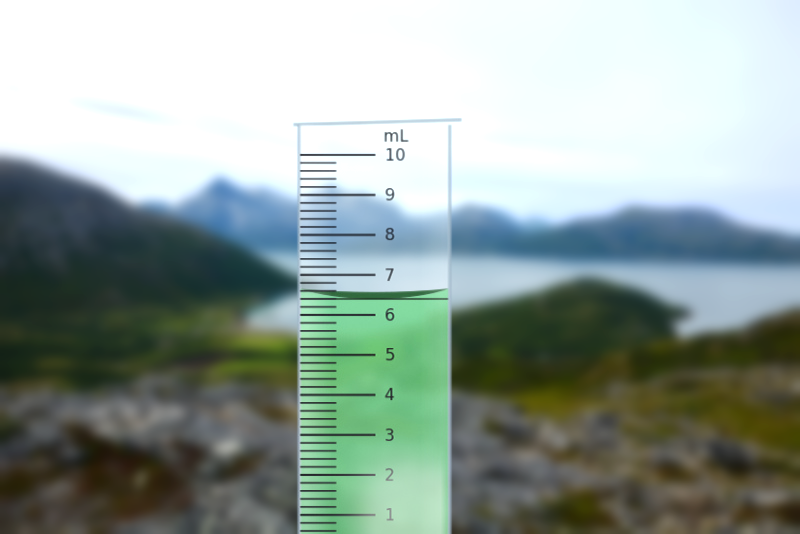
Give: 6.4 mL
